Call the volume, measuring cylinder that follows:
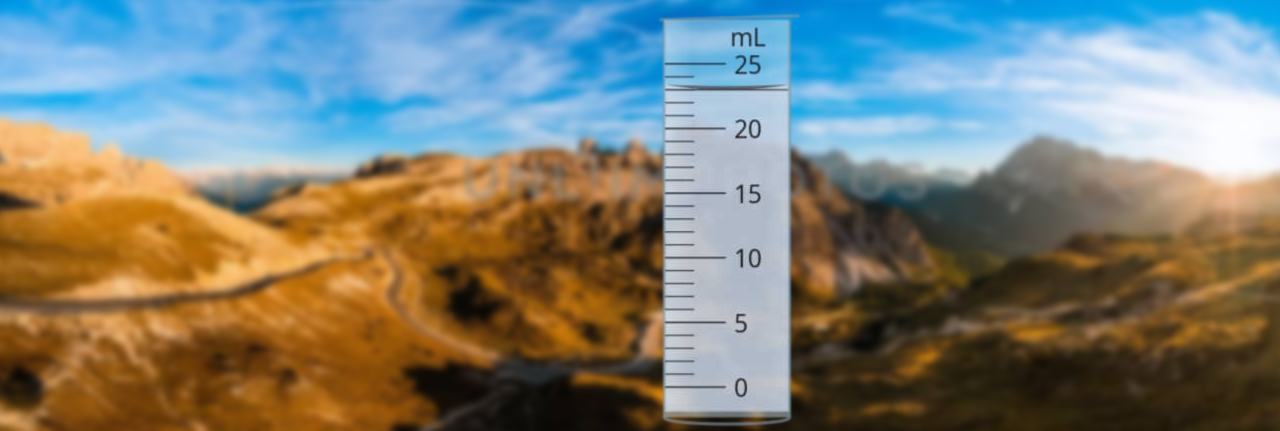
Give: 23 mL
